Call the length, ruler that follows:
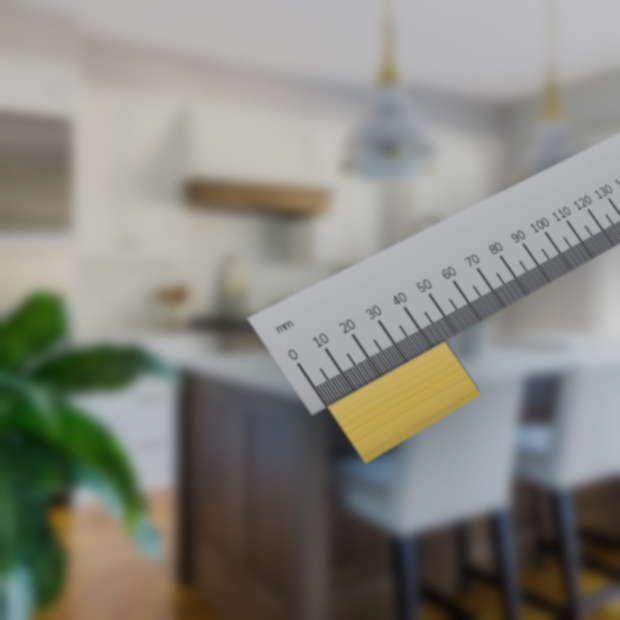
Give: 45 mm
